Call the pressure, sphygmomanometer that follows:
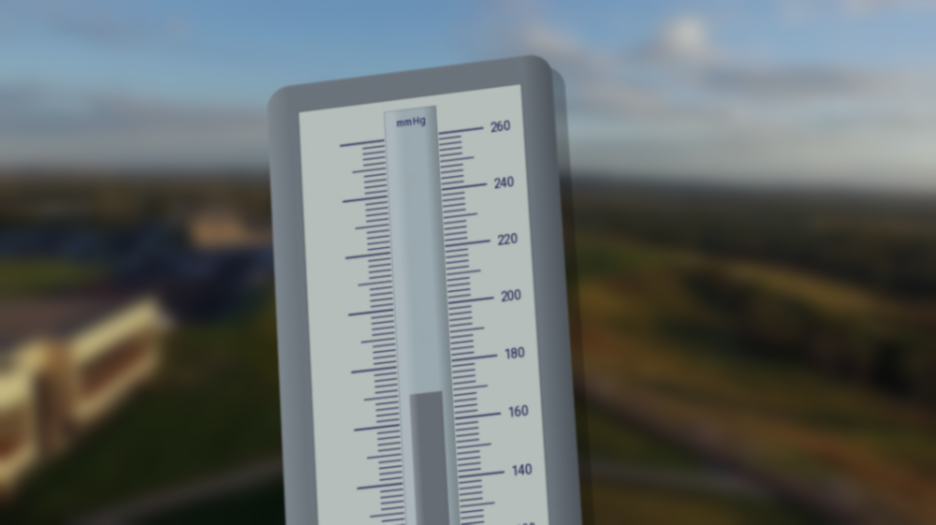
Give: 170 mmHg
